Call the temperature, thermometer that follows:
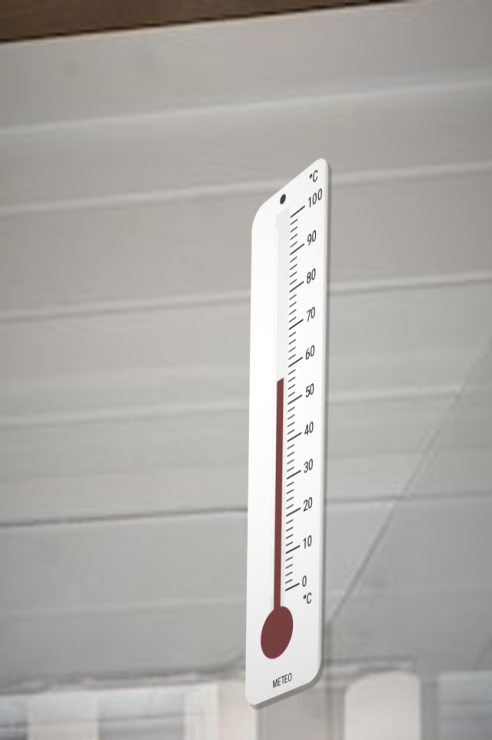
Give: 58 °C
